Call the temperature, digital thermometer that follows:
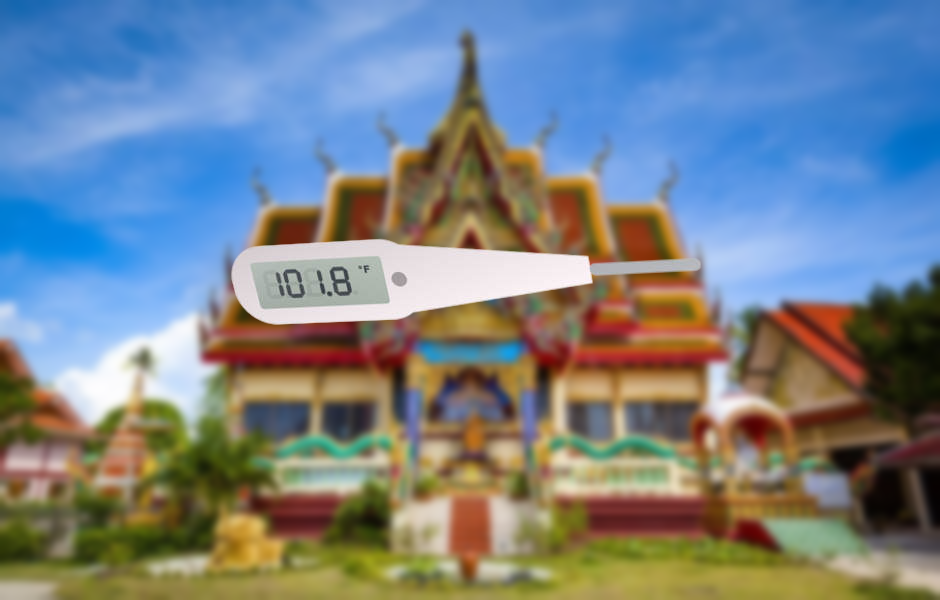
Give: 101.8 °F
